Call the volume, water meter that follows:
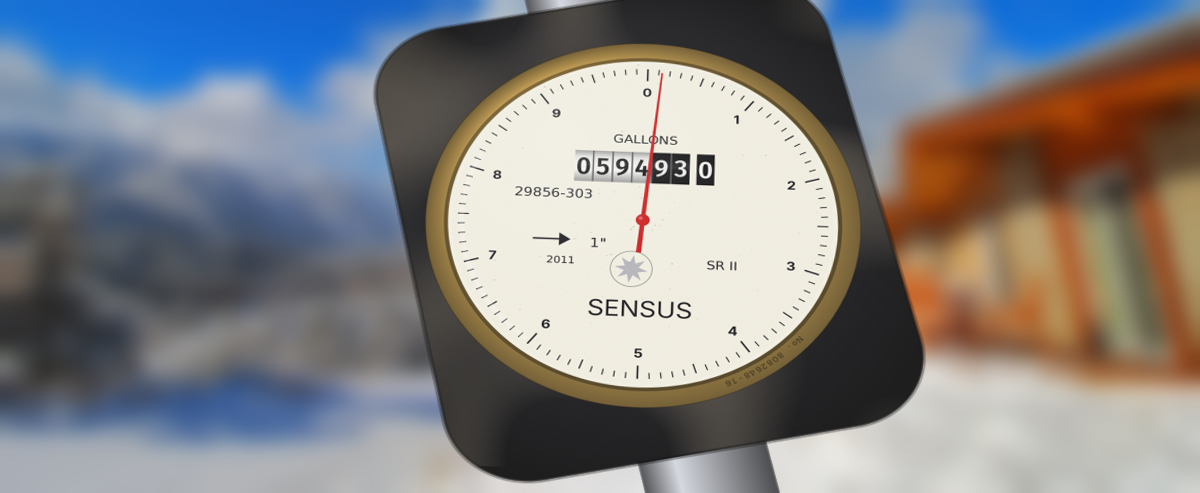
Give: 594930.1 gal
